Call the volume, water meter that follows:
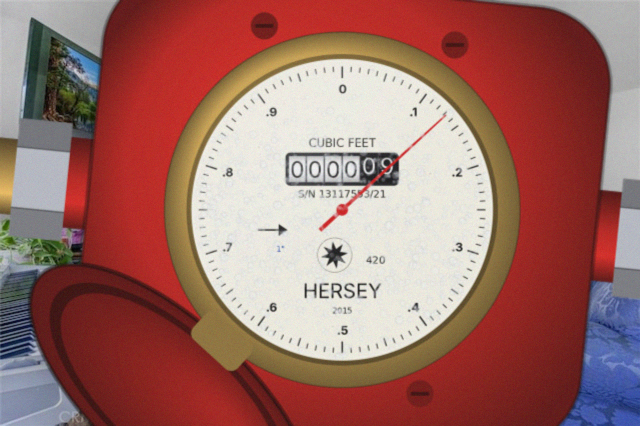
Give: 9.13 ft³
